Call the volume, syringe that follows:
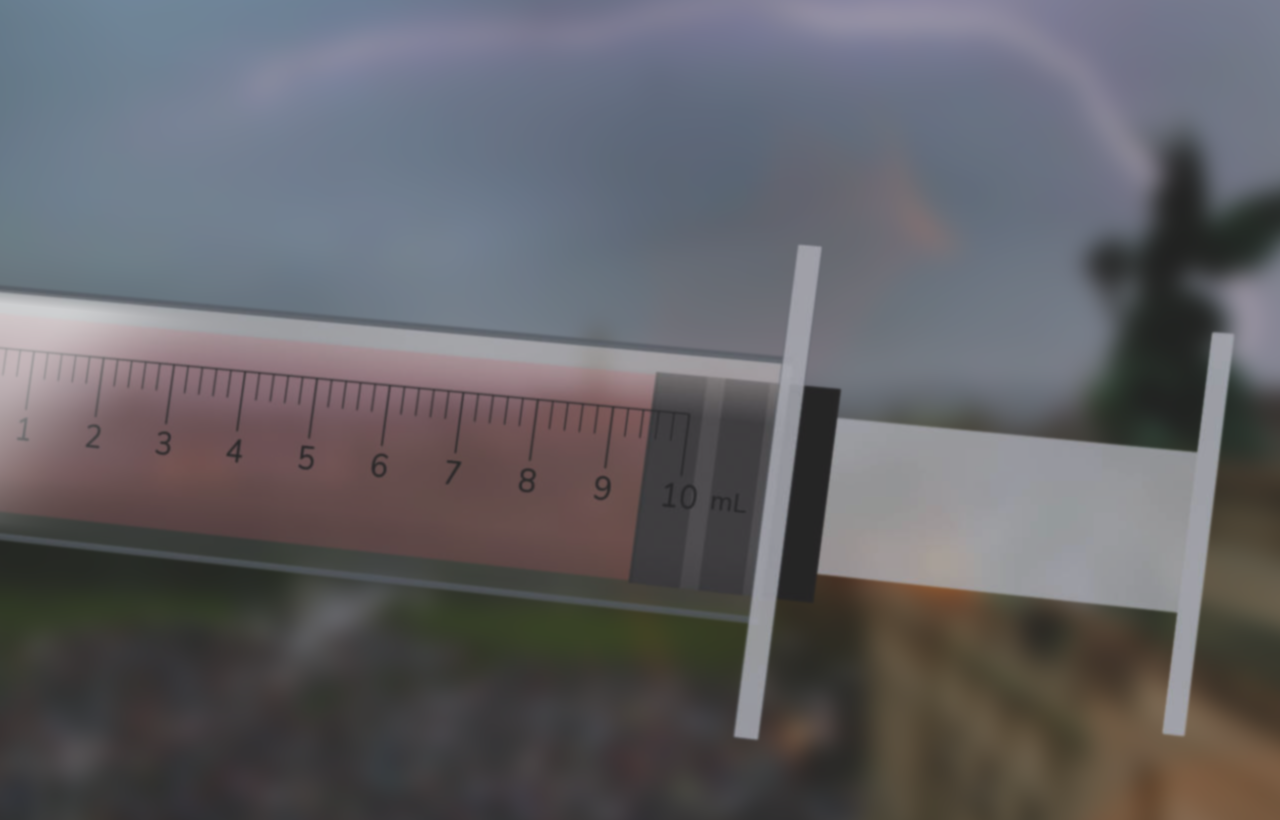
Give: 9.5 mL
